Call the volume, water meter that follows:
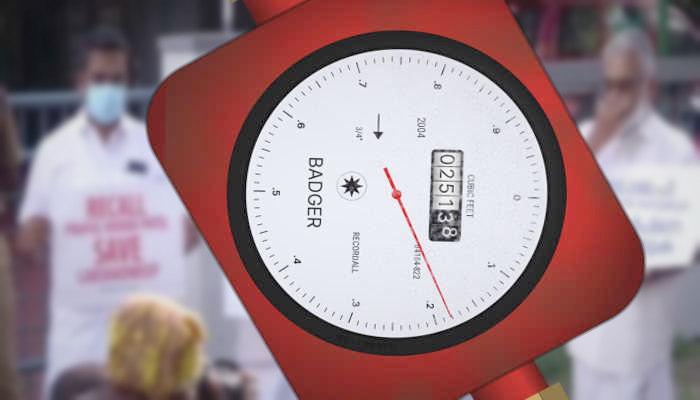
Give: 25138.18 ft³
